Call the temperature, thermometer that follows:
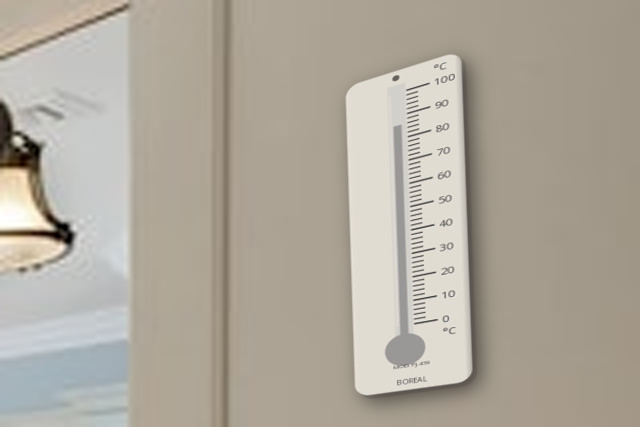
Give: 86 °C
